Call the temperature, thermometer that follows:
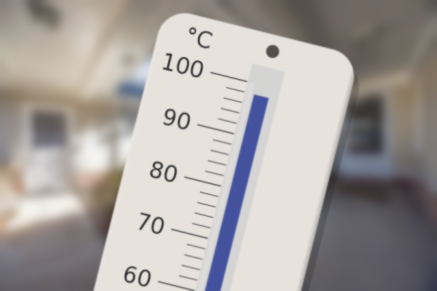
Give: 98 °C
